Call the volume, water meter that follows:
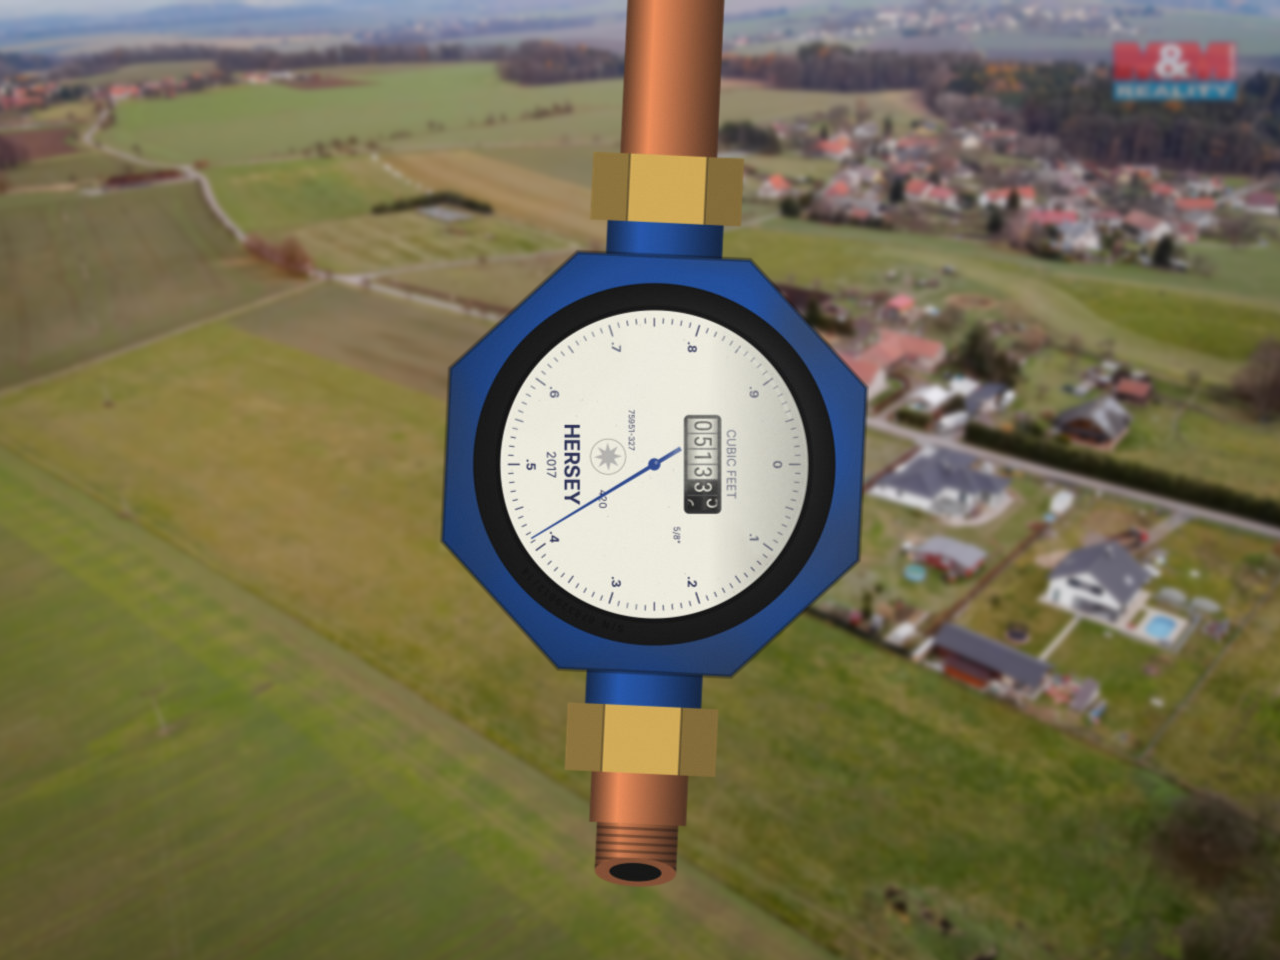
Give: 51335.41 ft³
